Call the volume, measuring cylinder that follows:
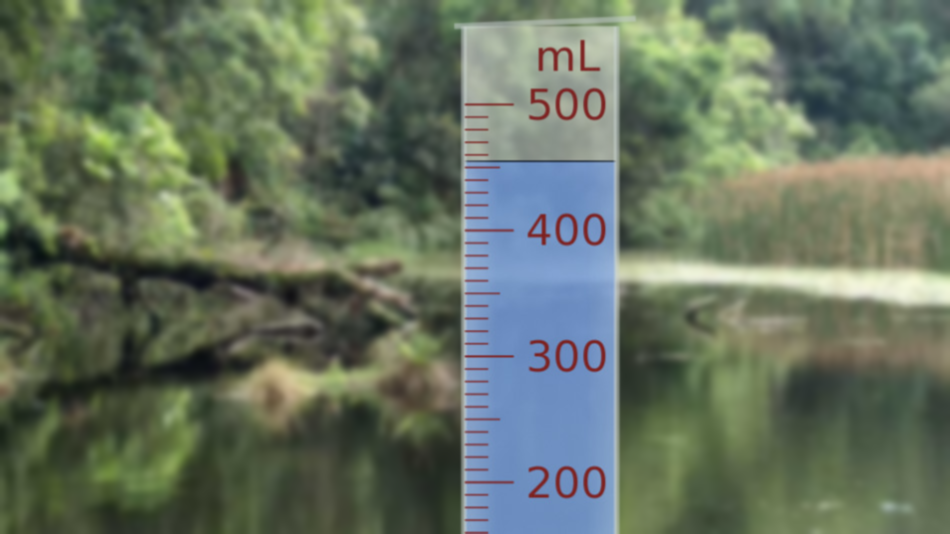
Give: 455 mL
